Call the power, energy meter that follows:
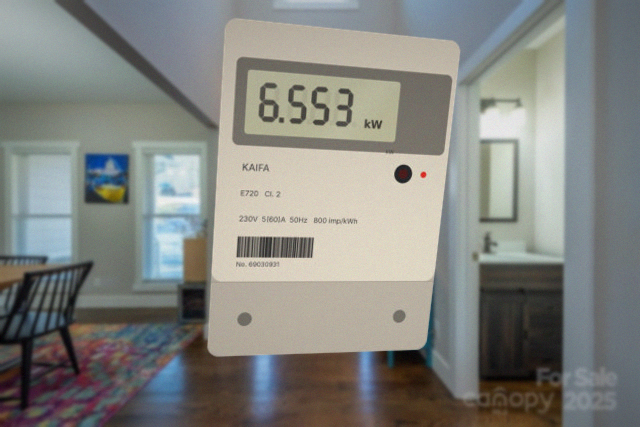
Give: 6.553 kW
